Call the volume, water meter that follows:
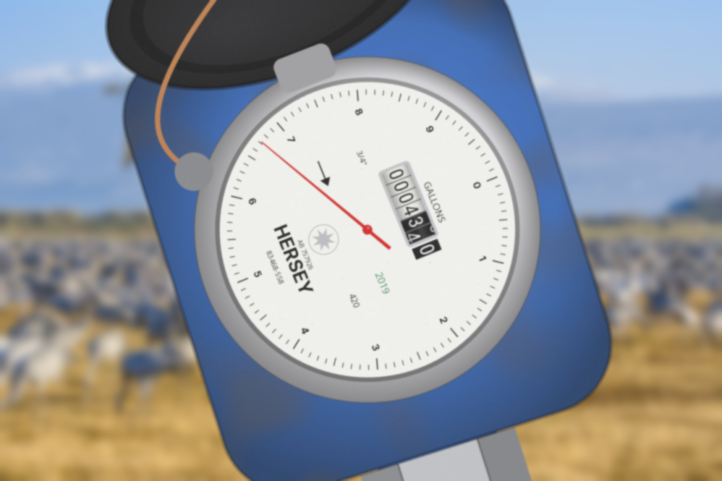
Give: 4336.7 gal
